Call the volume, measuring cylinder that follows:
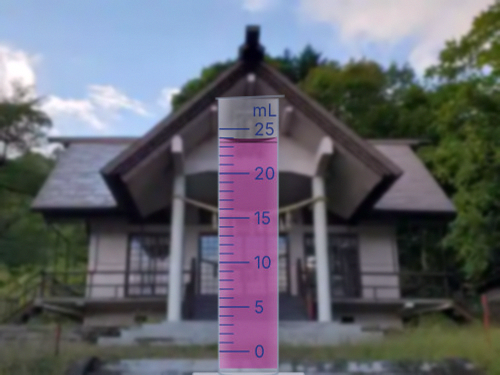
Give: 23.5 mL
